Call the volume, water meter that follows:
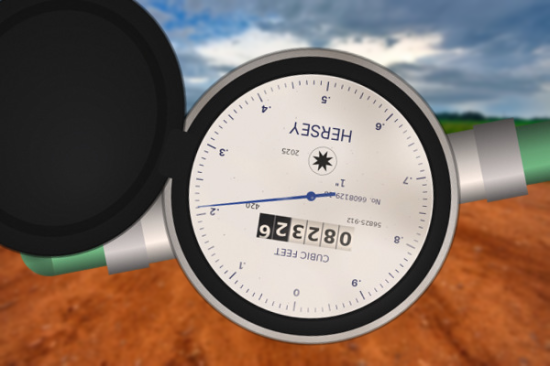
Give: 82326.21 ft³
